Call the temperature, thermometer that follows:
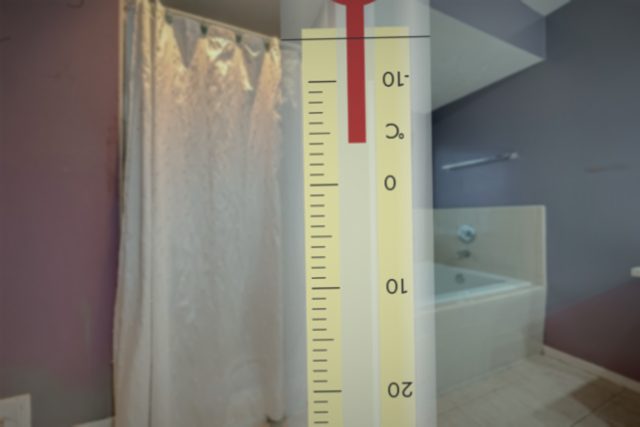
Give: -4 °C
